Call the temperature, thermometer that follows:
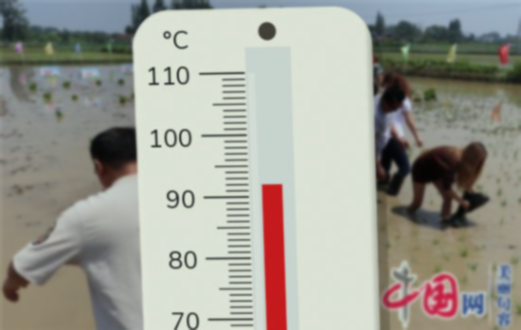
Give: 92 °C
